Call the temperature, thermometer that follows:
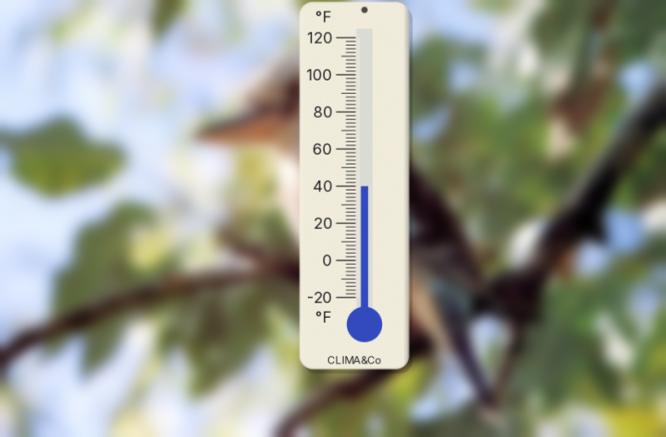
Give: 40 °F
